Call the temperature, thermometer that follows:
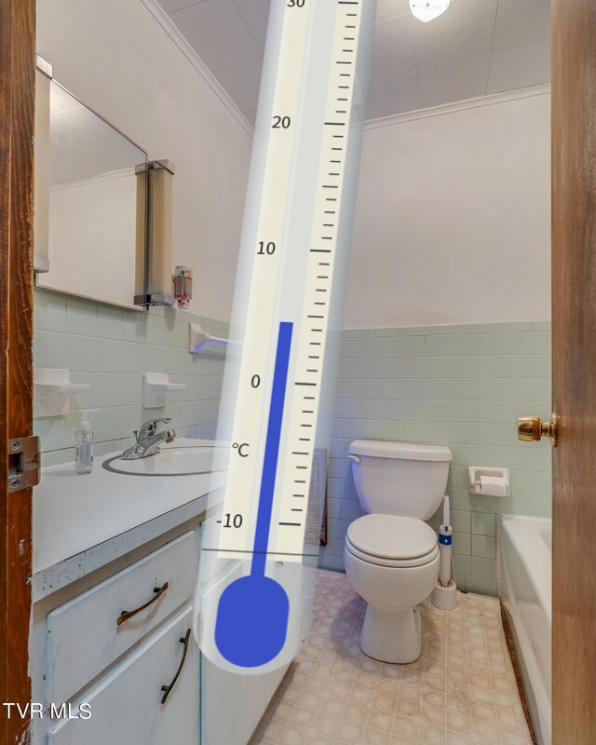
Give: 4.5 °C
